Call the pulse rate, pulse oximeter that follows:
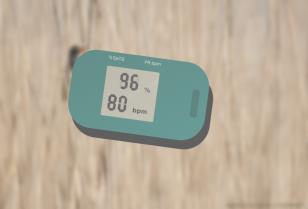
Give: 80 bpm
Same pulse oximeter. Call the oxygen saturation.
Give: 96 %
